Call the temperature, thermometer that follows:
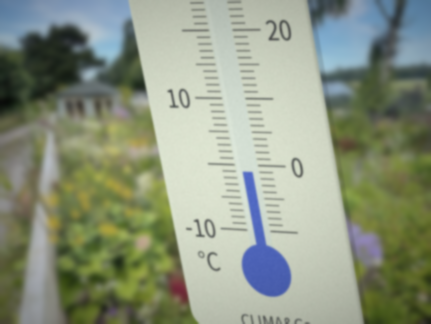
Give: -1 °C
